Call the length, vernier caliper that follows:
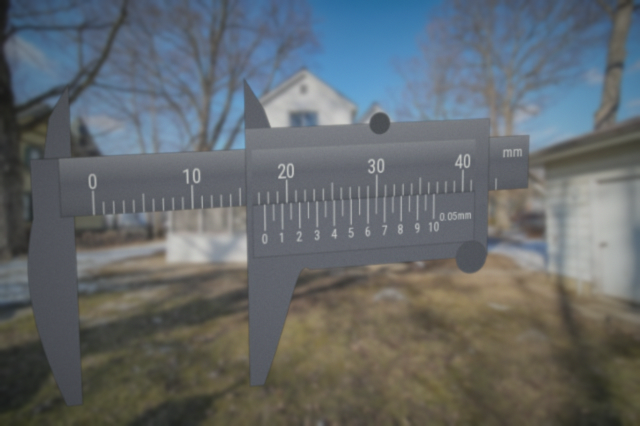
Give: 17.6 mm
